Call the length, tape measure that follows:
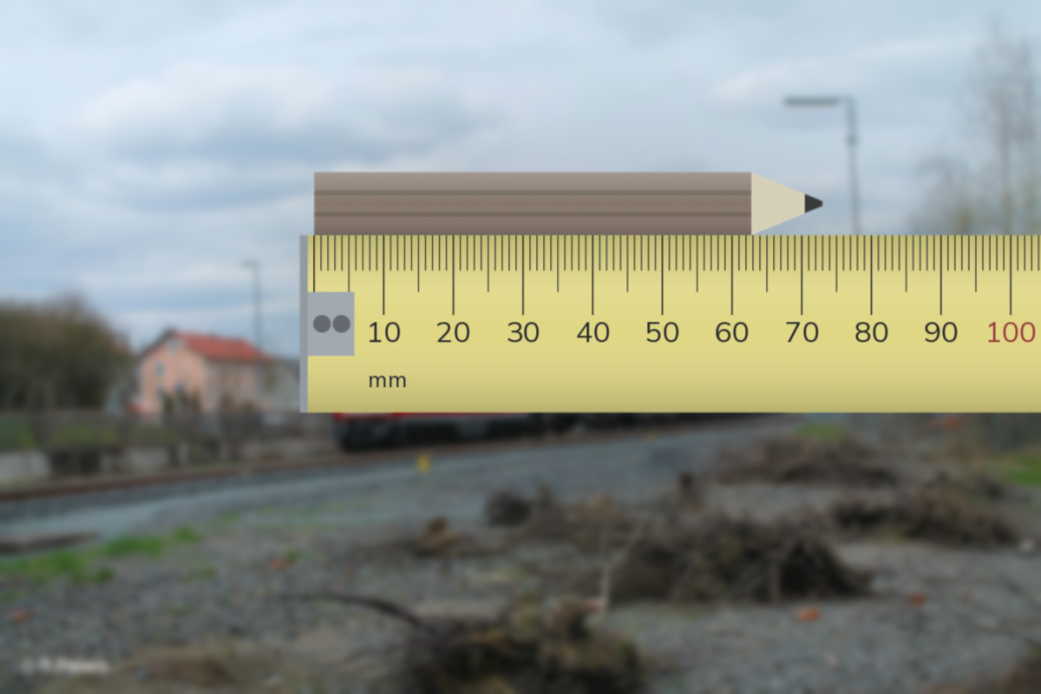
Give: 73 mm
